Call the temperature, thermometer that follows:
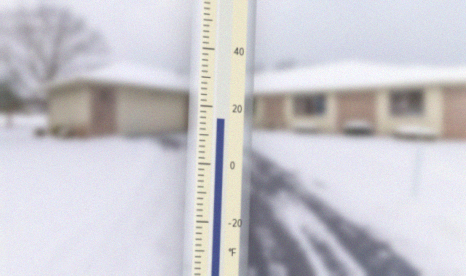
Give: 16 °F
